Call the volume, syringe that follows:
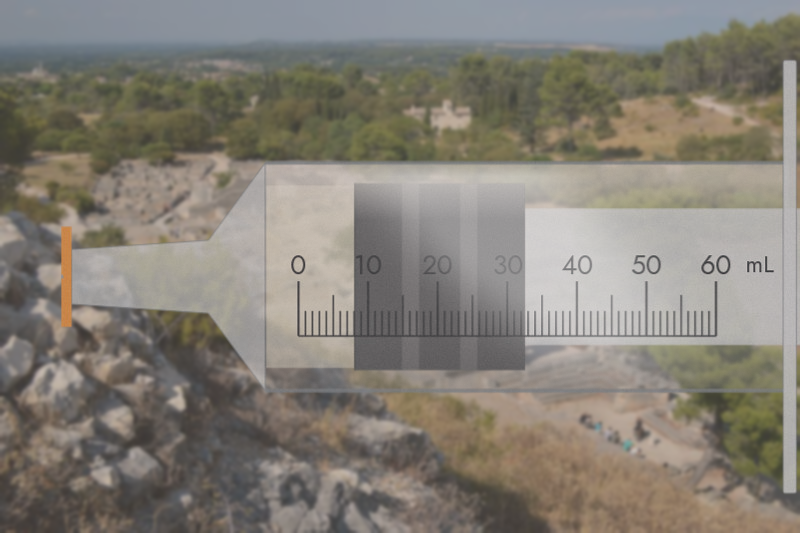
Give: 8 mL
